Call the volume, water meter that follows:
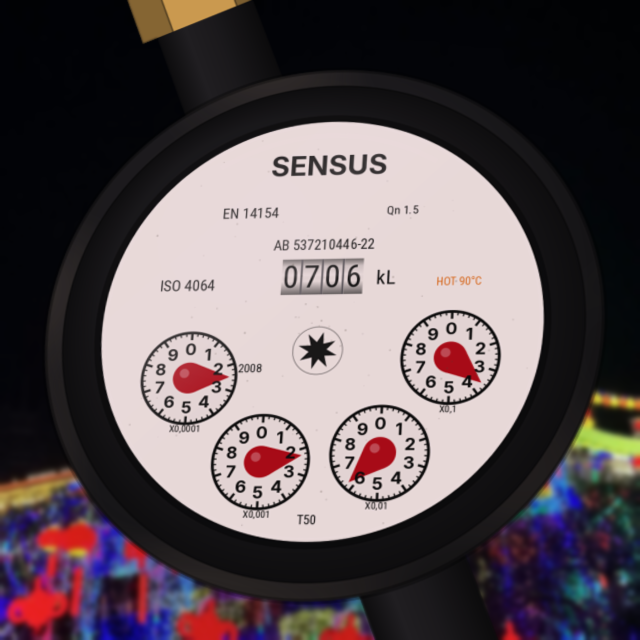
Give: 706.3622 kL
